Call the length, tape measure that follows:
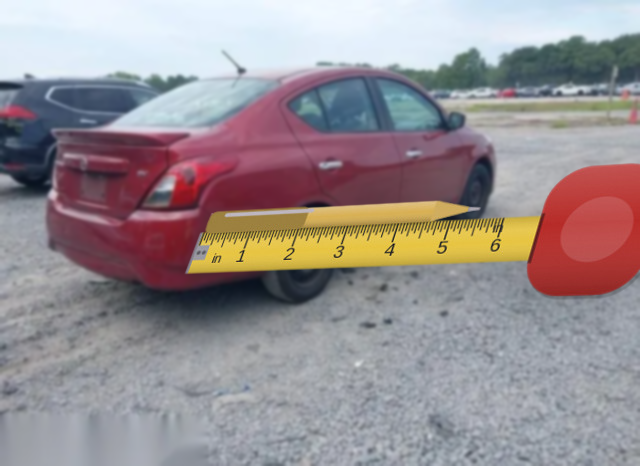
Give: 5.5 in
